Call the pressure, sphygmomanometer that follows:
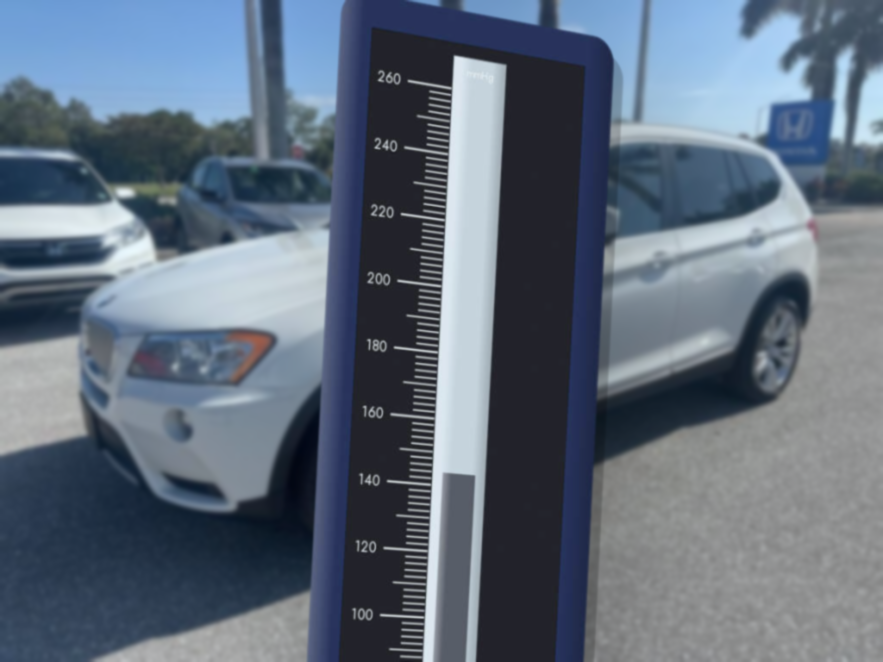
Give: 144 mmHg
